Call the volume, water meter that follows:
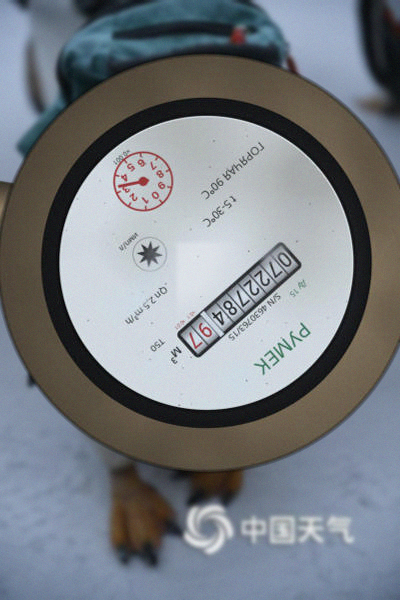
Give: 722784.973 m³
